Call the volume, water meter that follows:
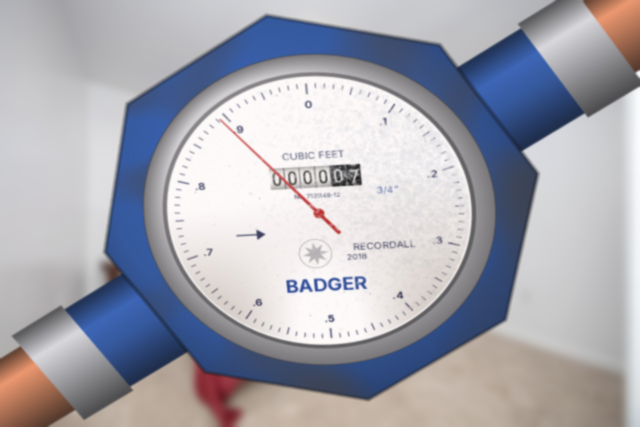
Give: 6.89 ft³
